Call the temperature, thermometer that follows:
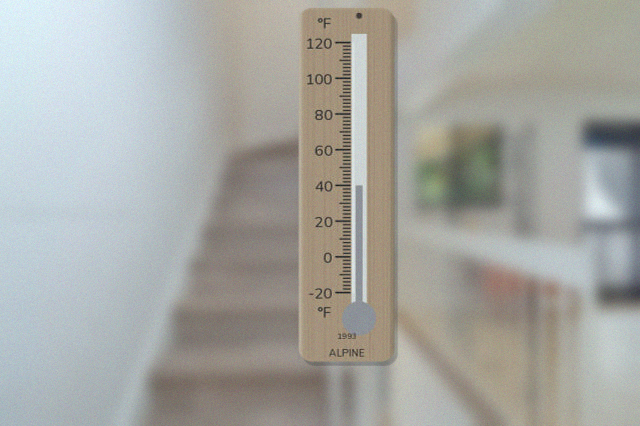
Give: 40 °F
